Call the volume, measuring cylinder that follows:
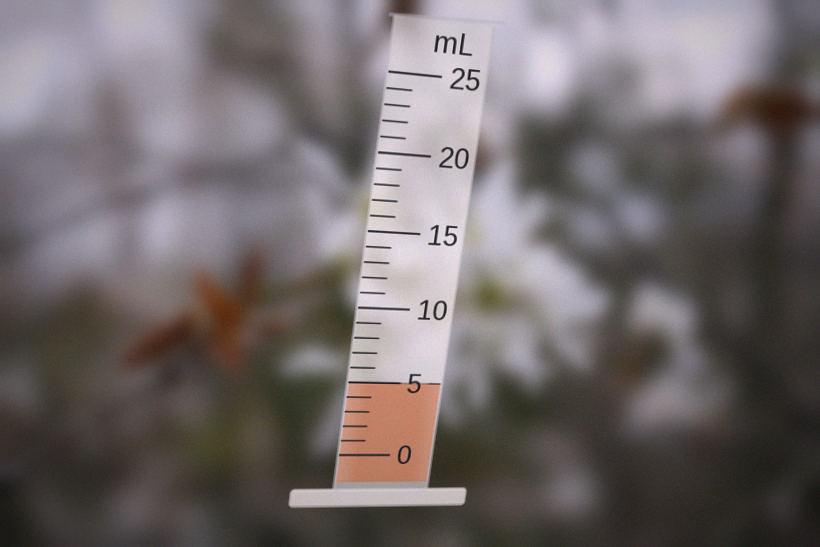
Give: 5 mL
